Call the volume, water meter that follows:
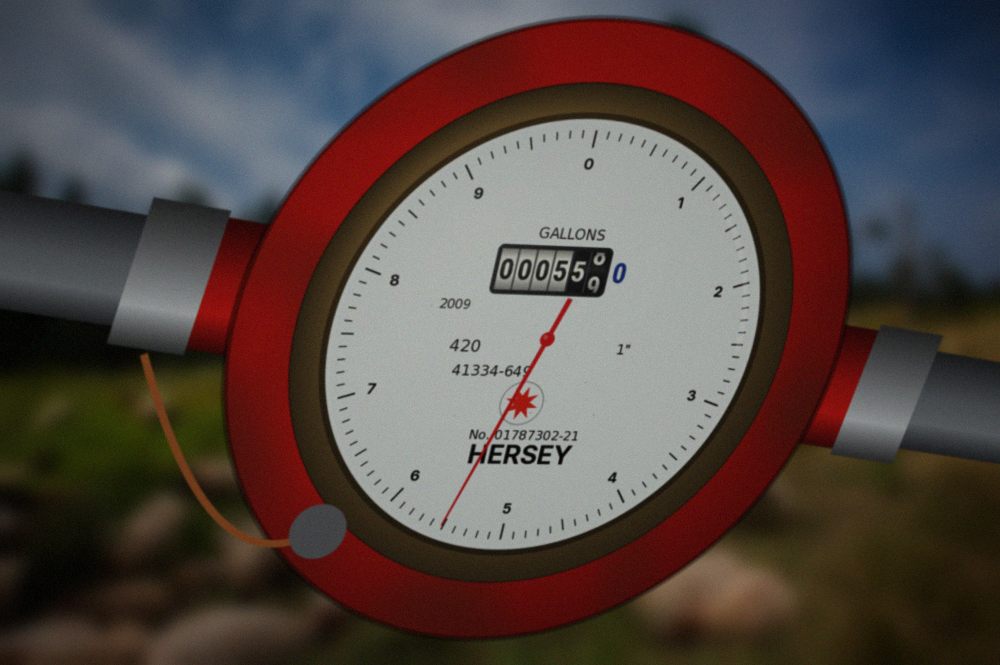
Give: 5585.5 gal
